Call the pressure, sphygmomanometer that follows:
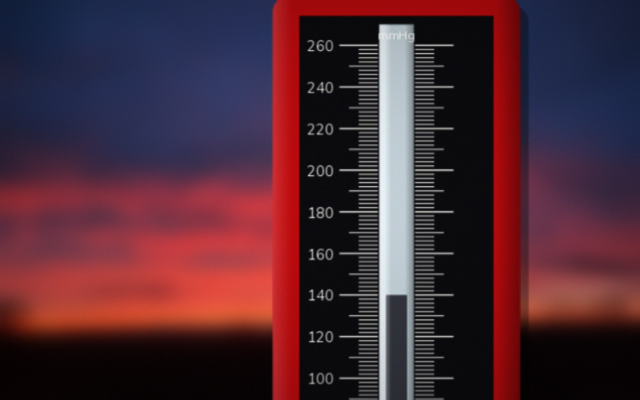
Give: 140 mmHg
